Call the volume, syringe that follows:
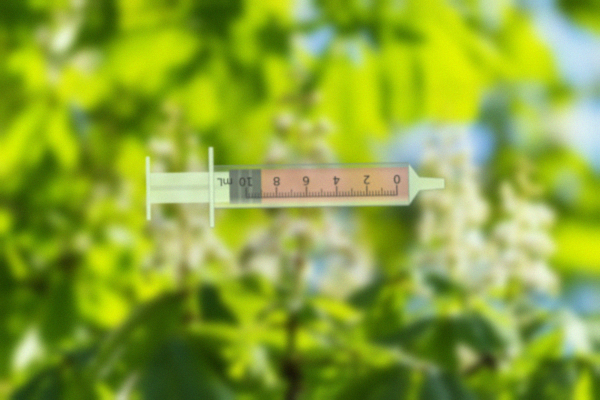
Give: 9 mL
